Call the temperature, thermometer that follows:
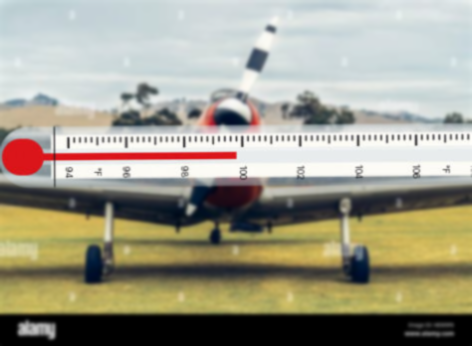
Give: 99.8 °F
